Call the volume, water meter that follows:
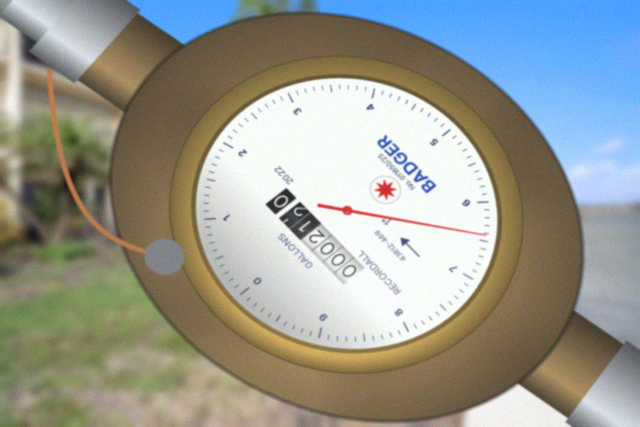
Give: 2116.4 gal
